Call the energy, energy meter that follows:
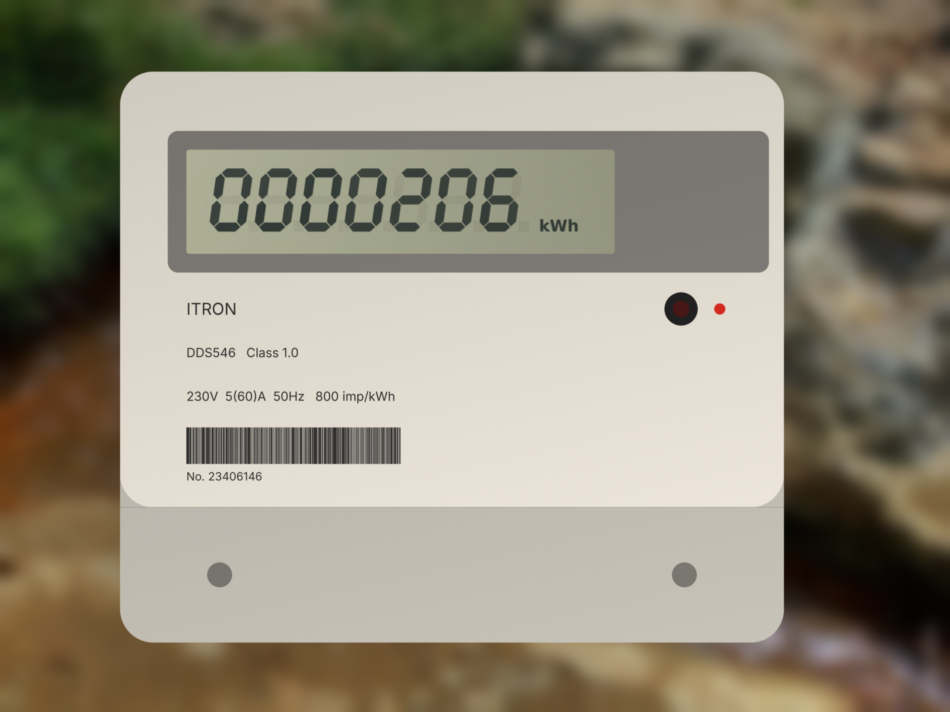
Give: 206 kWh
